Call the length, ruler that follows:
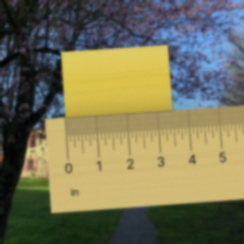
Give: 3.5 in
